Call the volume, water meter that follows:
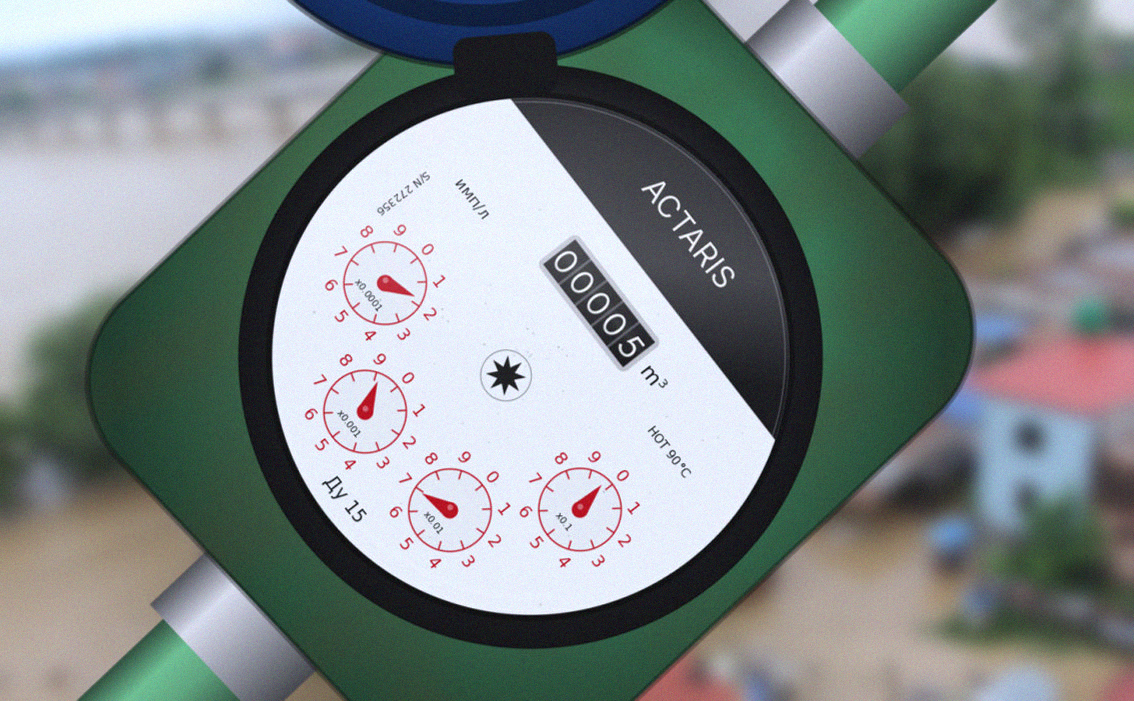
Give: 4.9691 m³
